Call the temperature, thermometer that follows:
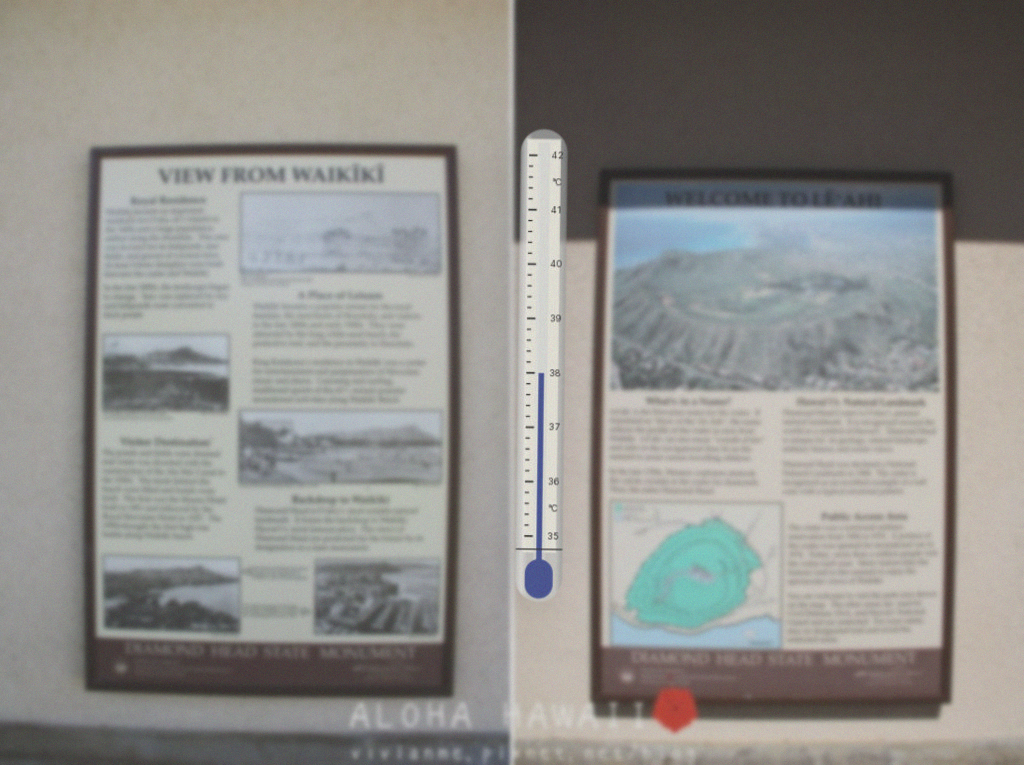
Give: 38 °C
